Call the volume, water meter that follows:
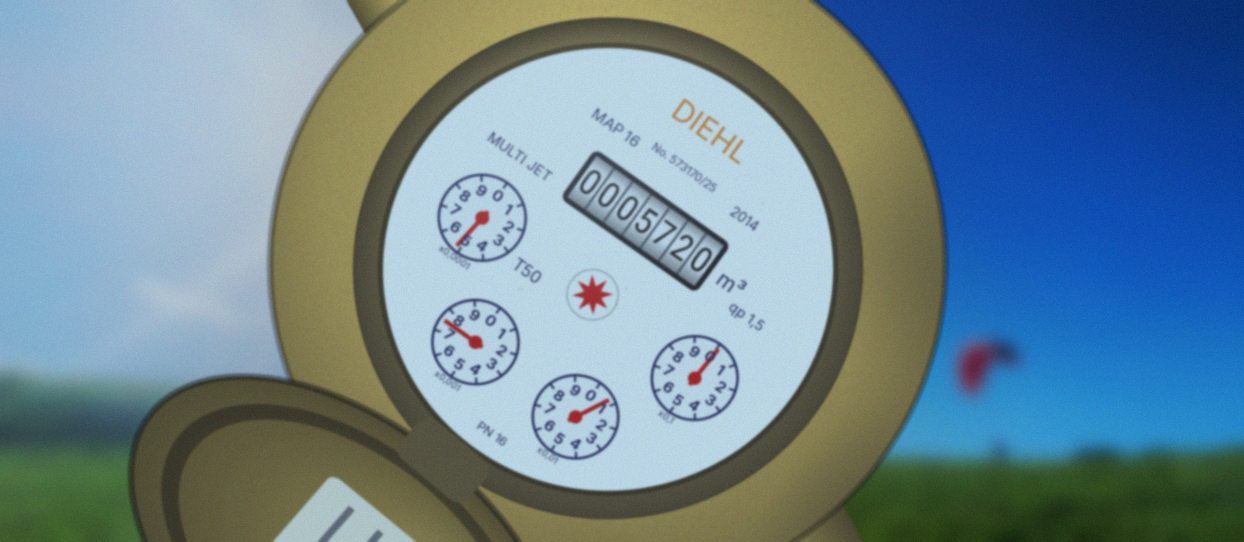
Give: 5720.0075 m³
